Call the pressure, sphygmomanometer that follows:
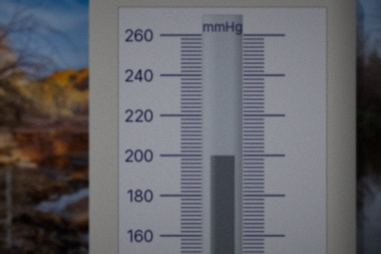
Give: 200 mmHg
